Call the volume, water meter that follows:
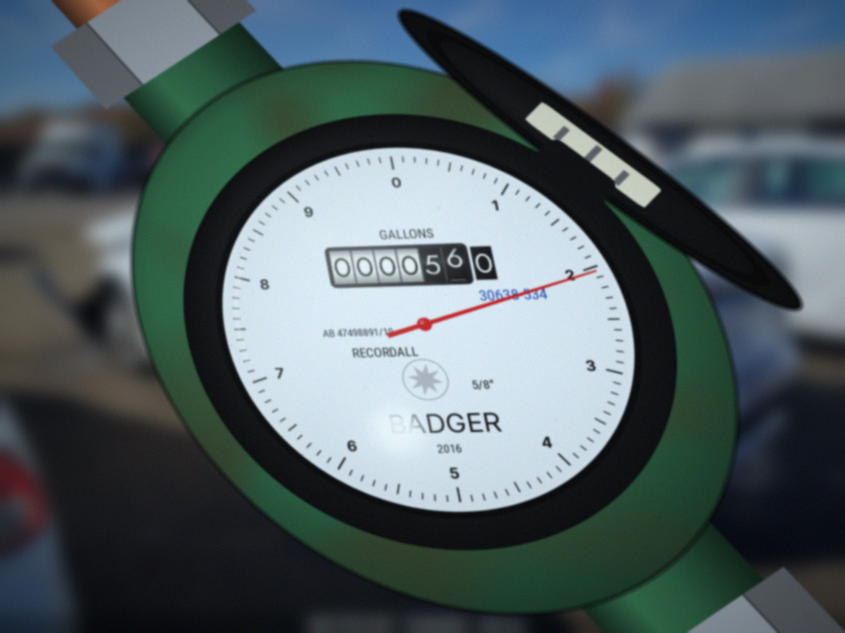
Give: 562.0 gal
